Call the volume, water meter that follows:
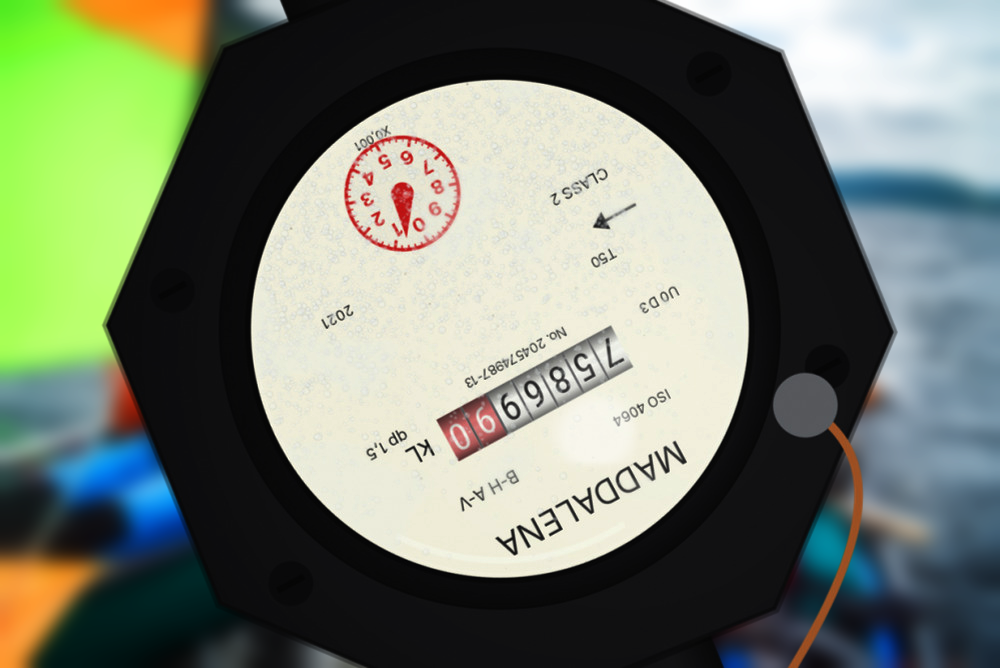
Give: 75869.900 kL
